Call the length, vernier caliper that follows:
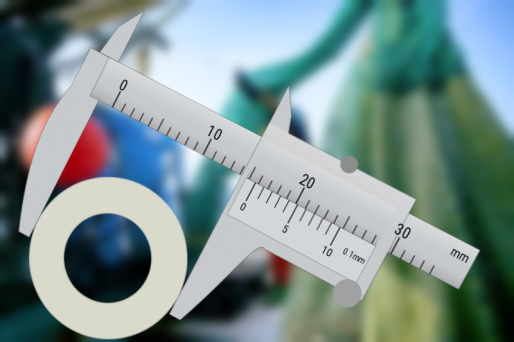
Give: 15.7 mm
